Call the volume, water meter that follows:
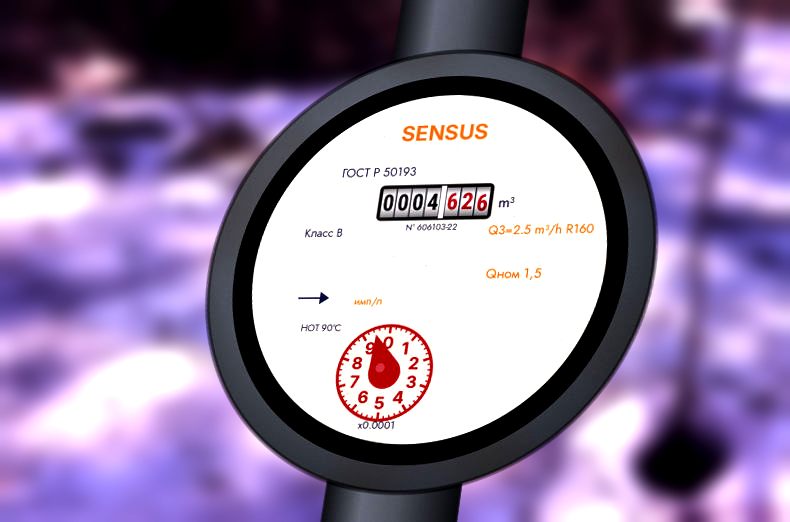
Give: 4.6259 m³
